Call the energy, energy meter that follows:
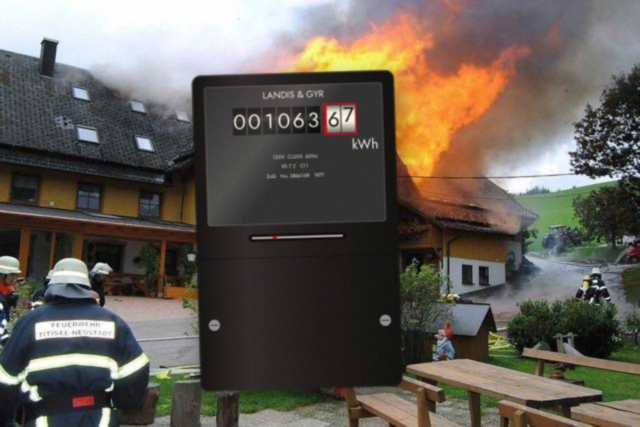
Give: 1063.67 kWh
